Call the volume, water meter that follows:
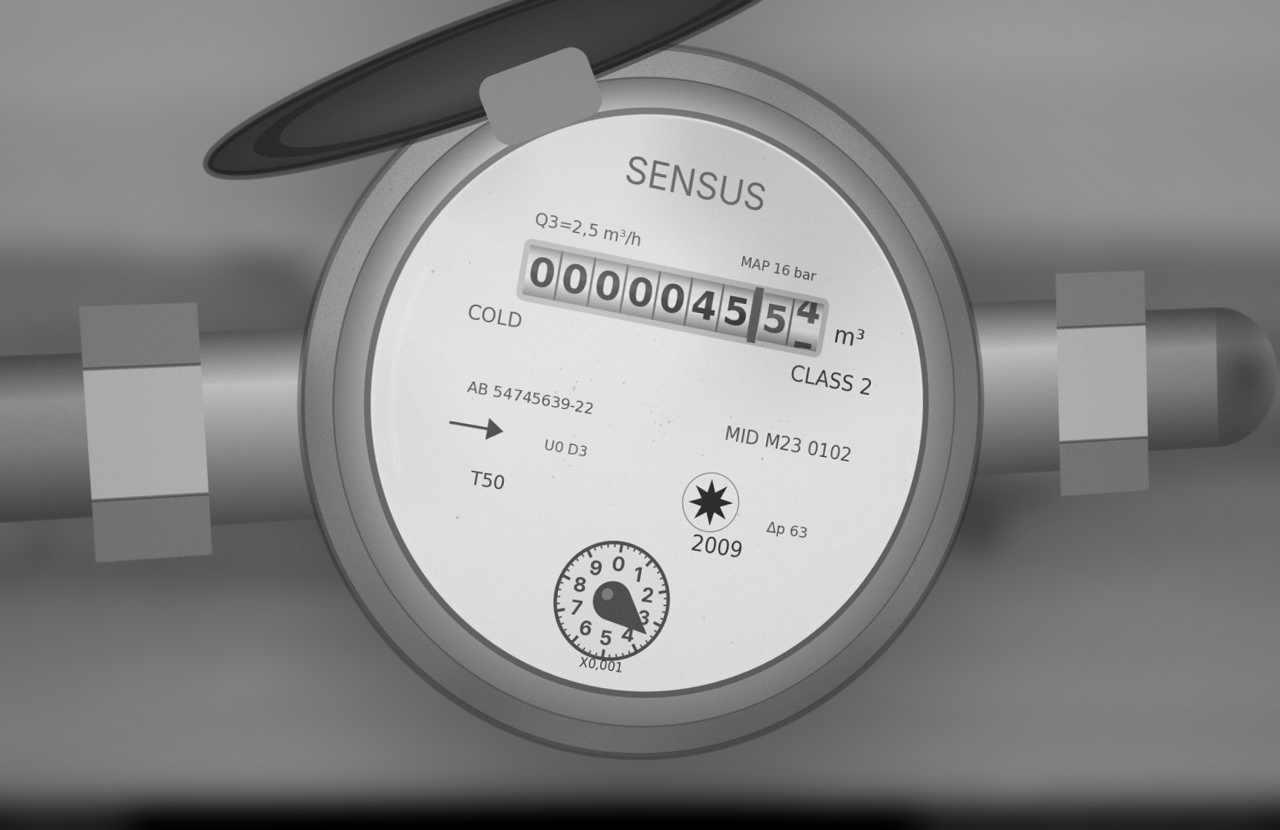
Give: 45.543 m³
